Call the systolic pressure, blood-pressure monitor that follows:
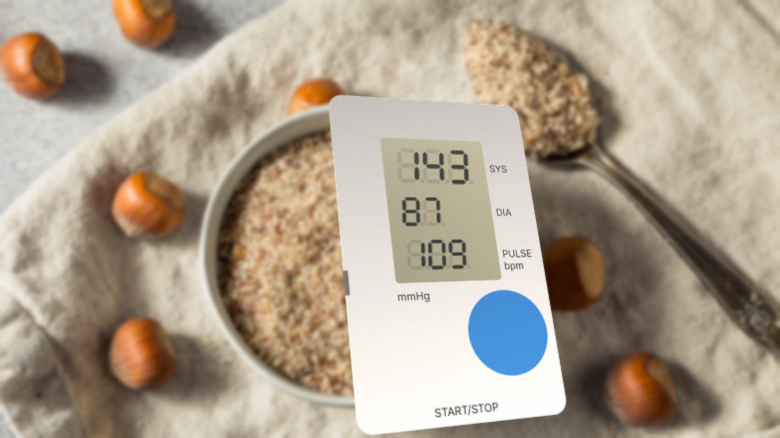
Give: 143 mmHg
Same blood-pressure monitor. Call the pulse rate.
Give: 109 bpm
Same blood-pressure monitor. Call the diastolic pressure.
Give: 87 mmHg
